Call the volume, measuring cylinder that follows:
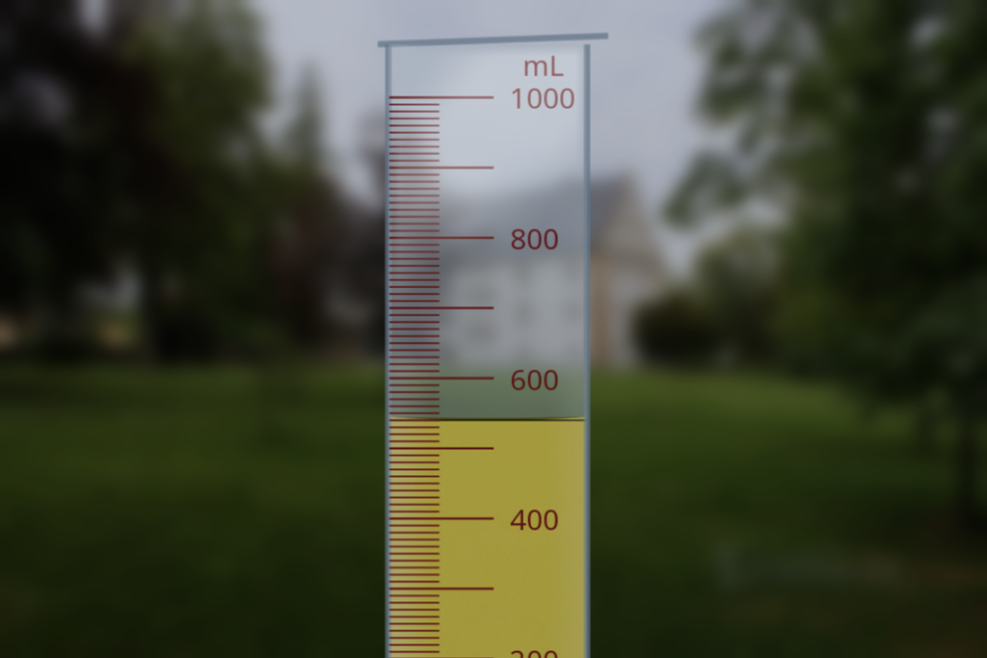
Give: 540 mL
